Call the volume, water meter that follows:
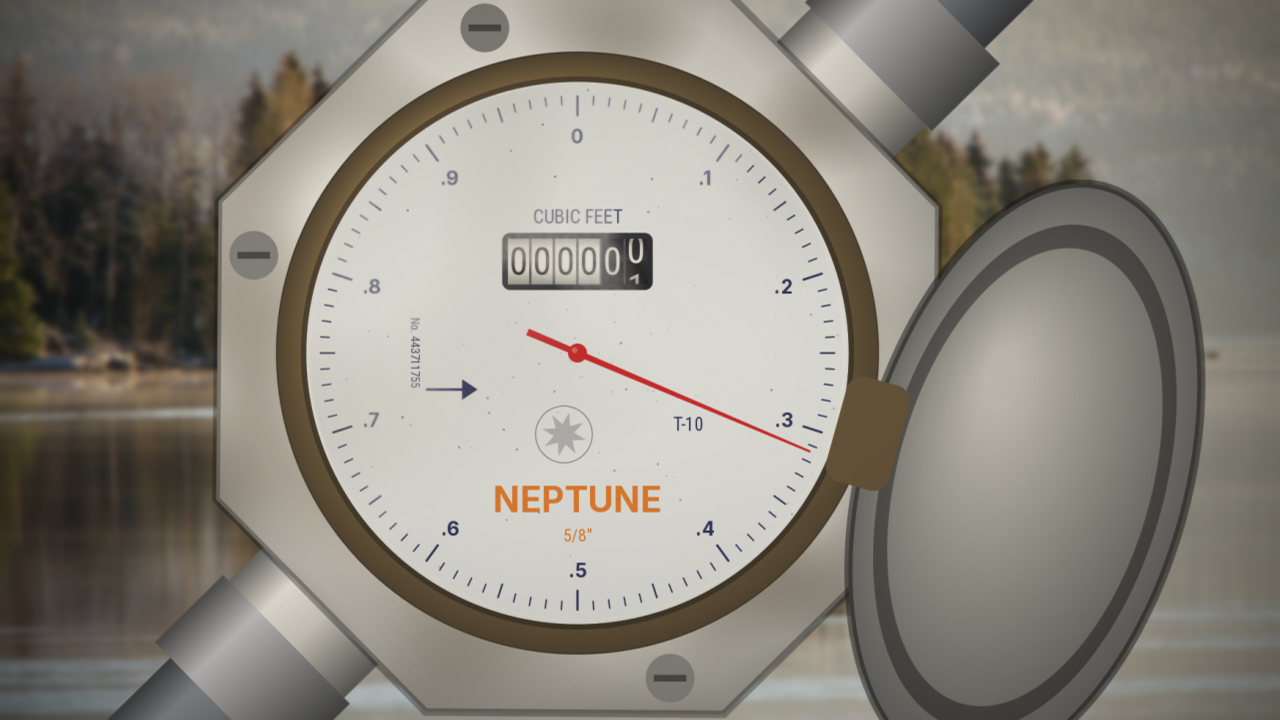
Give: 0.31 ft³
